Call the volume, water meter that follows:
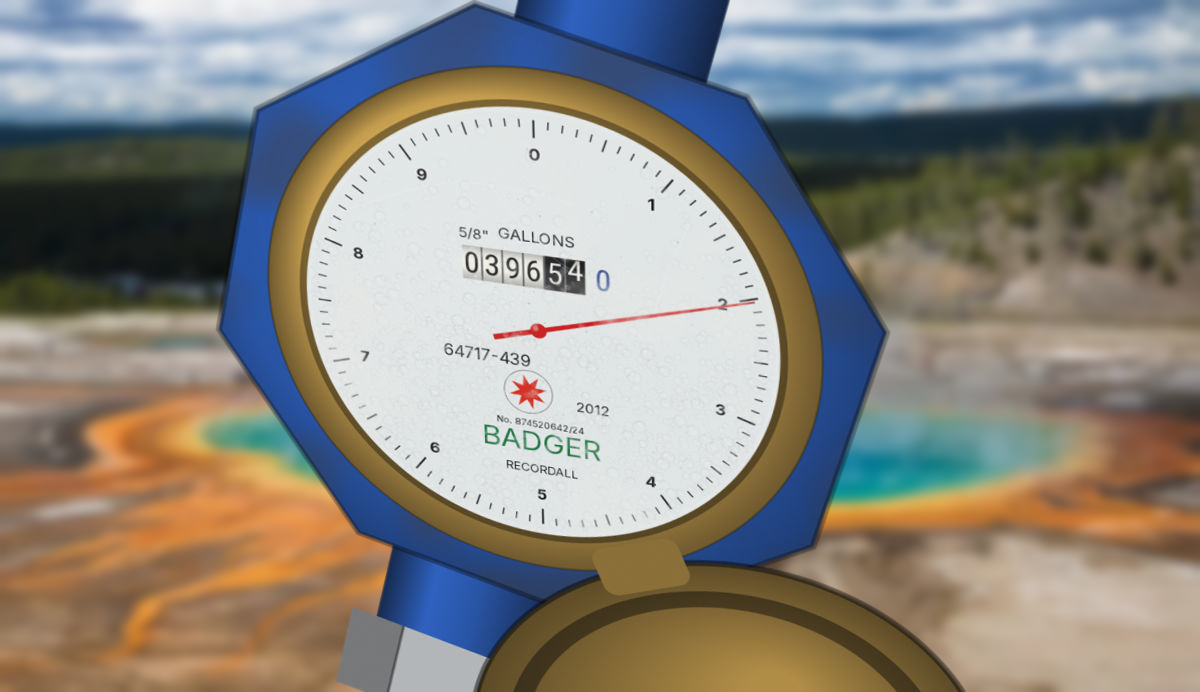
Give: 396542.0 gal
